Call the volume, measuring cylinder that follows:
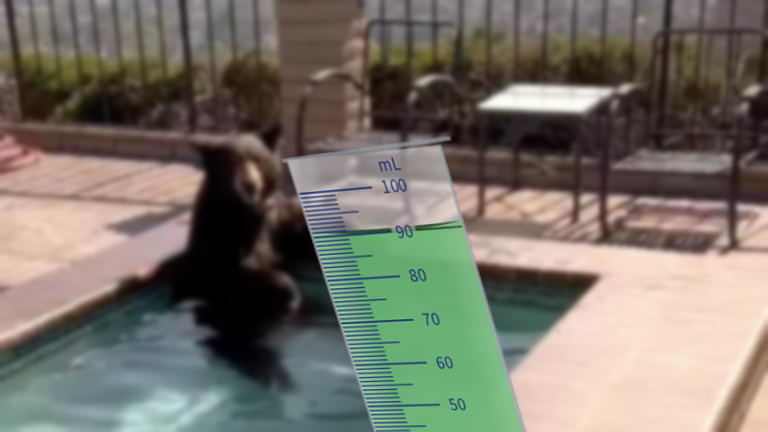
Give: 90 mL
